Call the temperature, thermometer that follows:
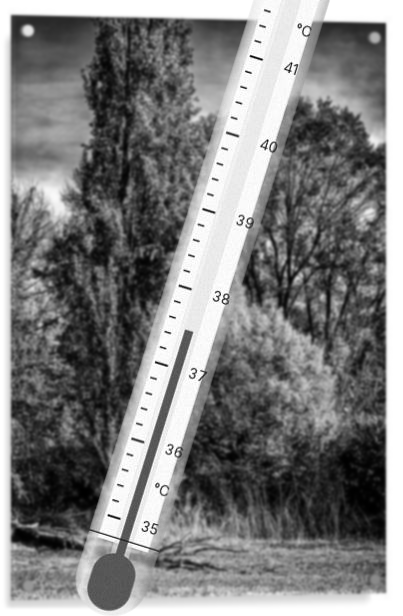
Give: 37.5 °C
